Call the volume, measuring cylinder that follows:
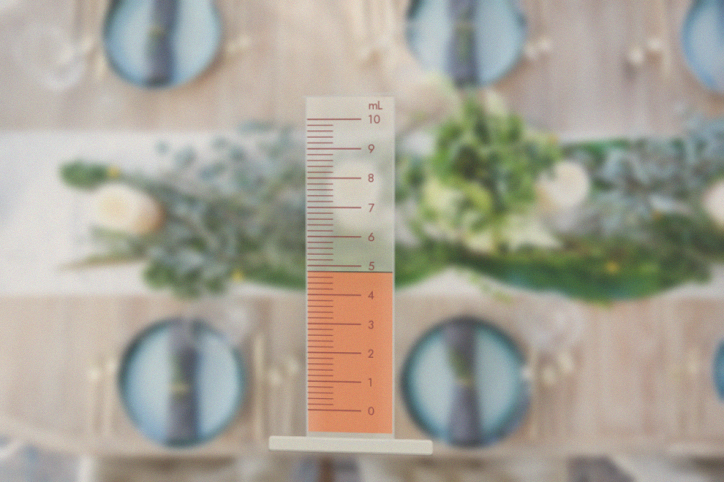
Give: 4.8 mL
